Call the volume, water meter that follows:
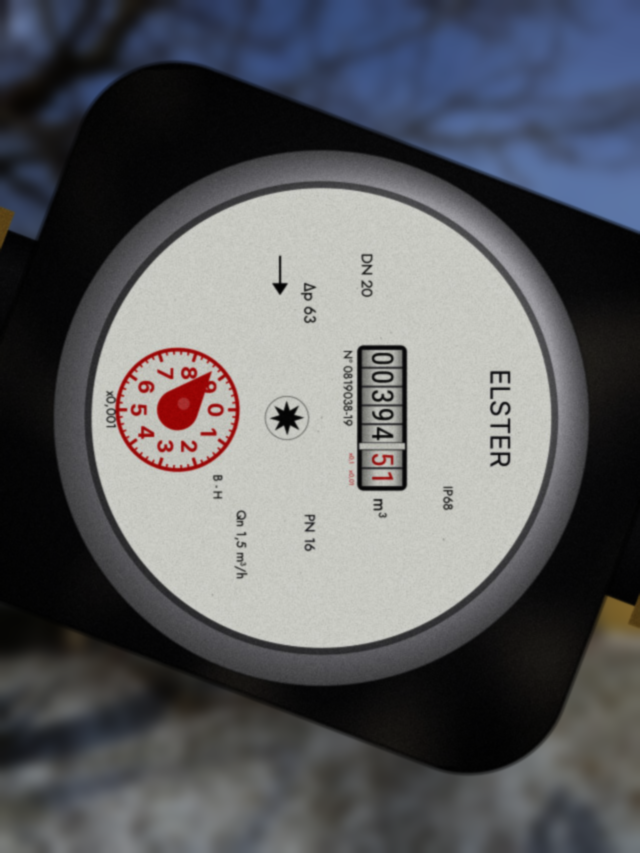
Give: 394.518 m³
